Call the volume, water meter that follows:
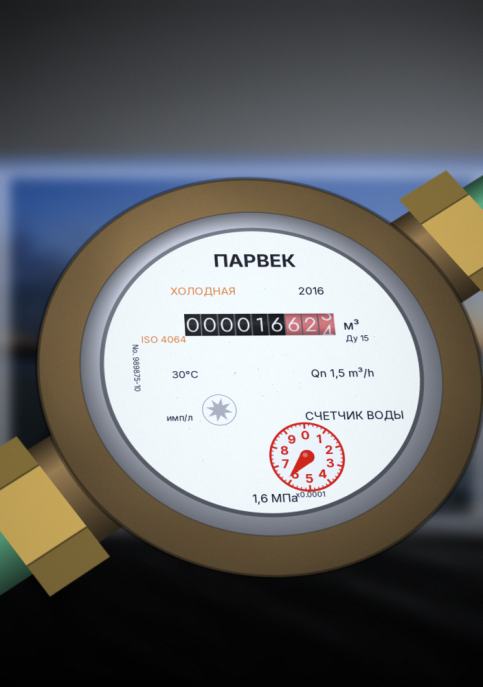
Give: 16.6236 m³
